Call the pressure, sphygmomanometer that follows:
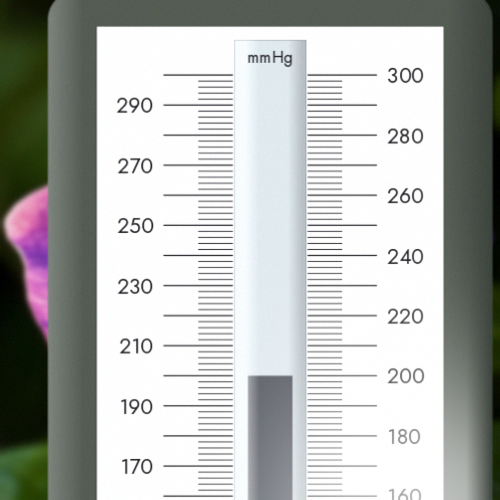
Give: 200 mmHg
